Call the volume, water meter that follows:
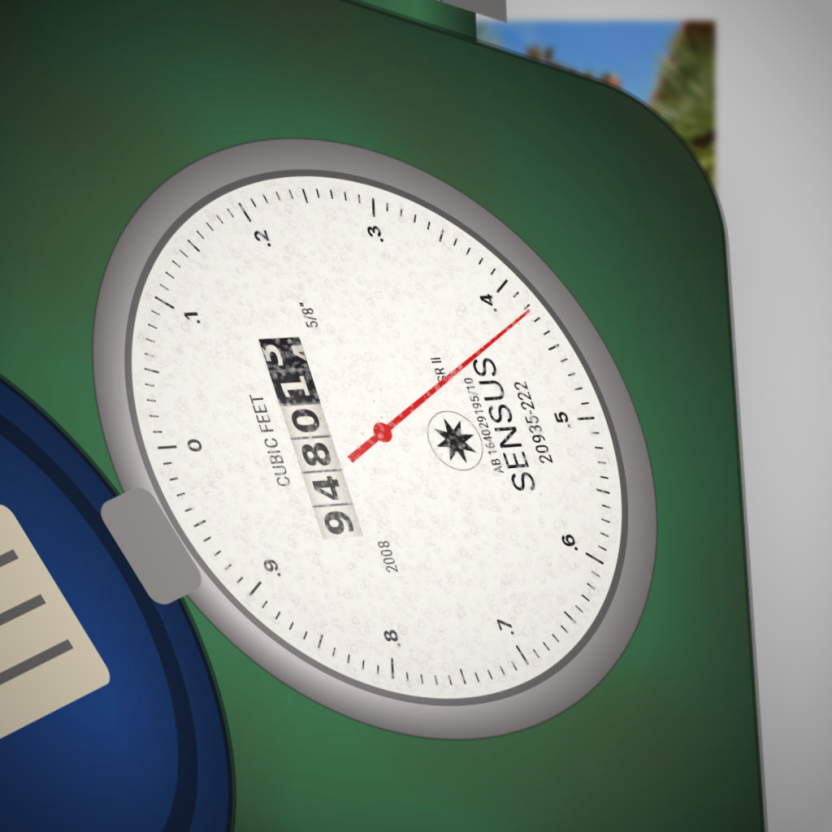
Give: 948013.42 ft³
